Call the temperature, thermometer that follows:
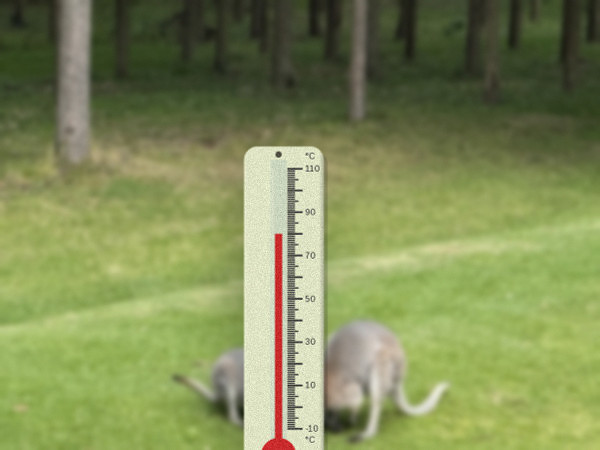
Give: 80 °C
